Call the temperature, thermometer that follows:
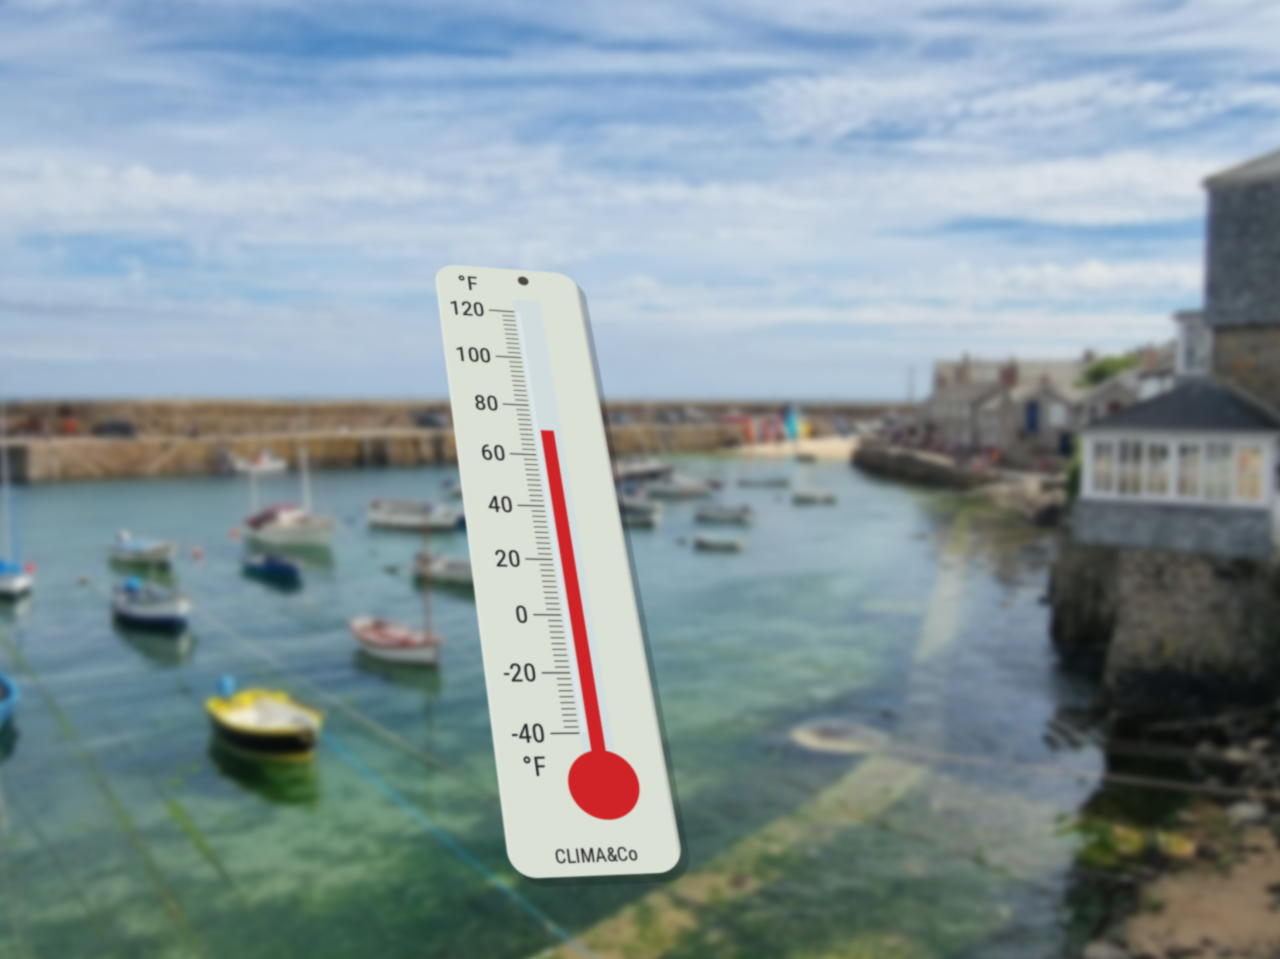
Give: 70 °F
